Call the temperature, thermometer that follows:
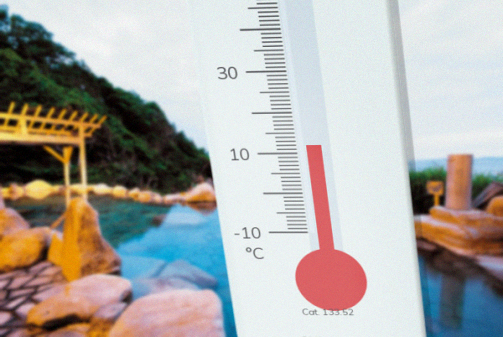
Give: 12 °C
